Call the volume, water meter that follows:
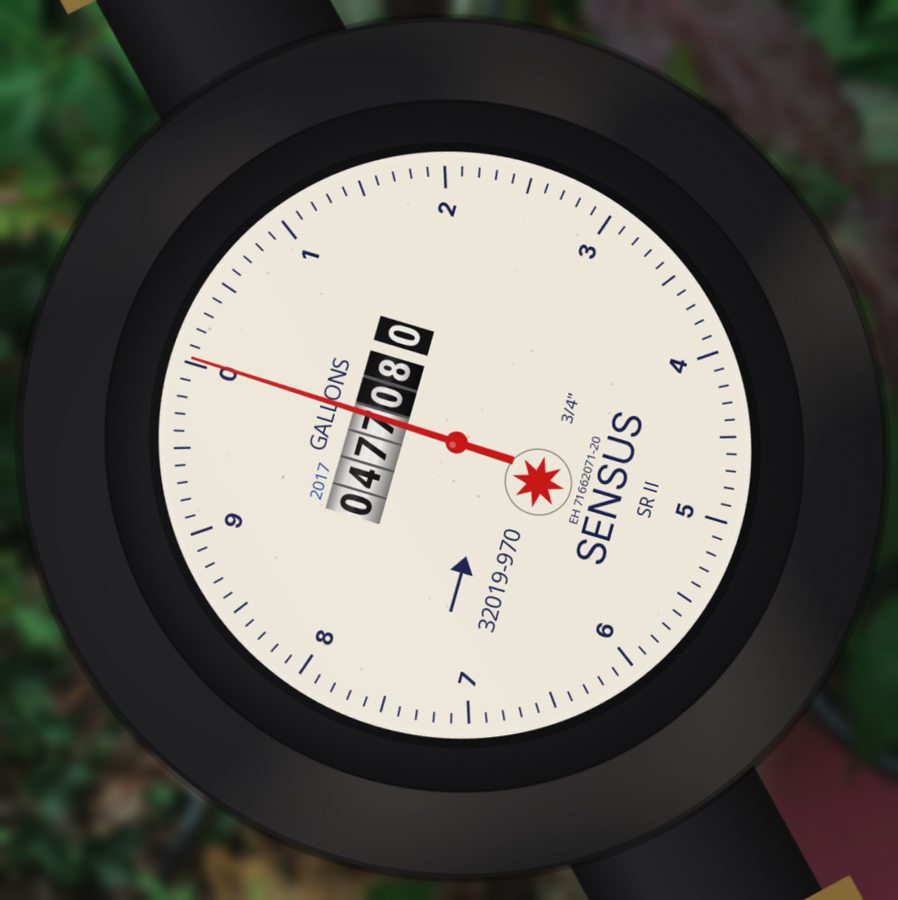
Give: 477080.0 gal
